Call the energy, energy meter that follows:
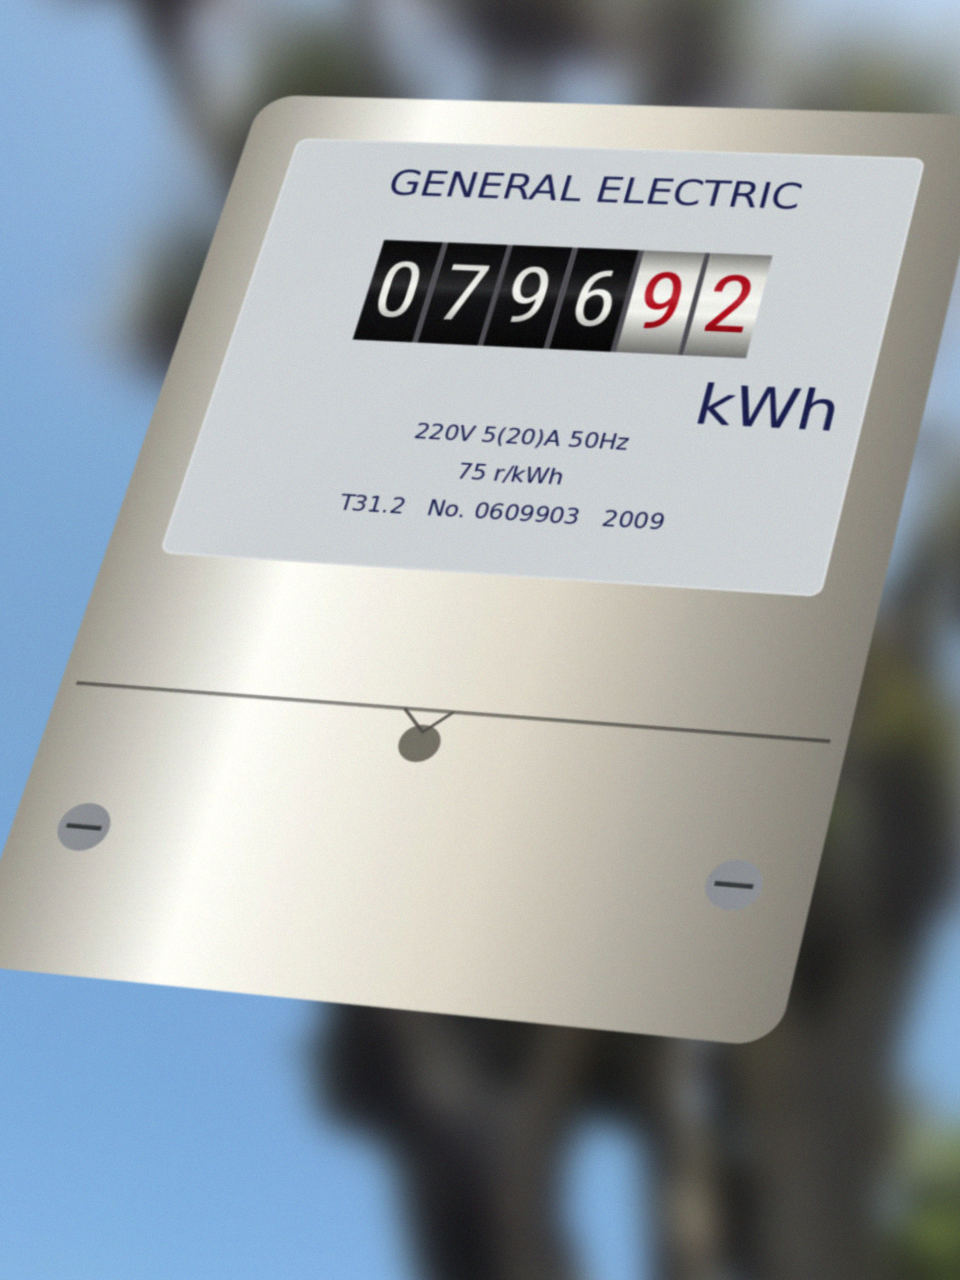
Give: 796.92 kWh
